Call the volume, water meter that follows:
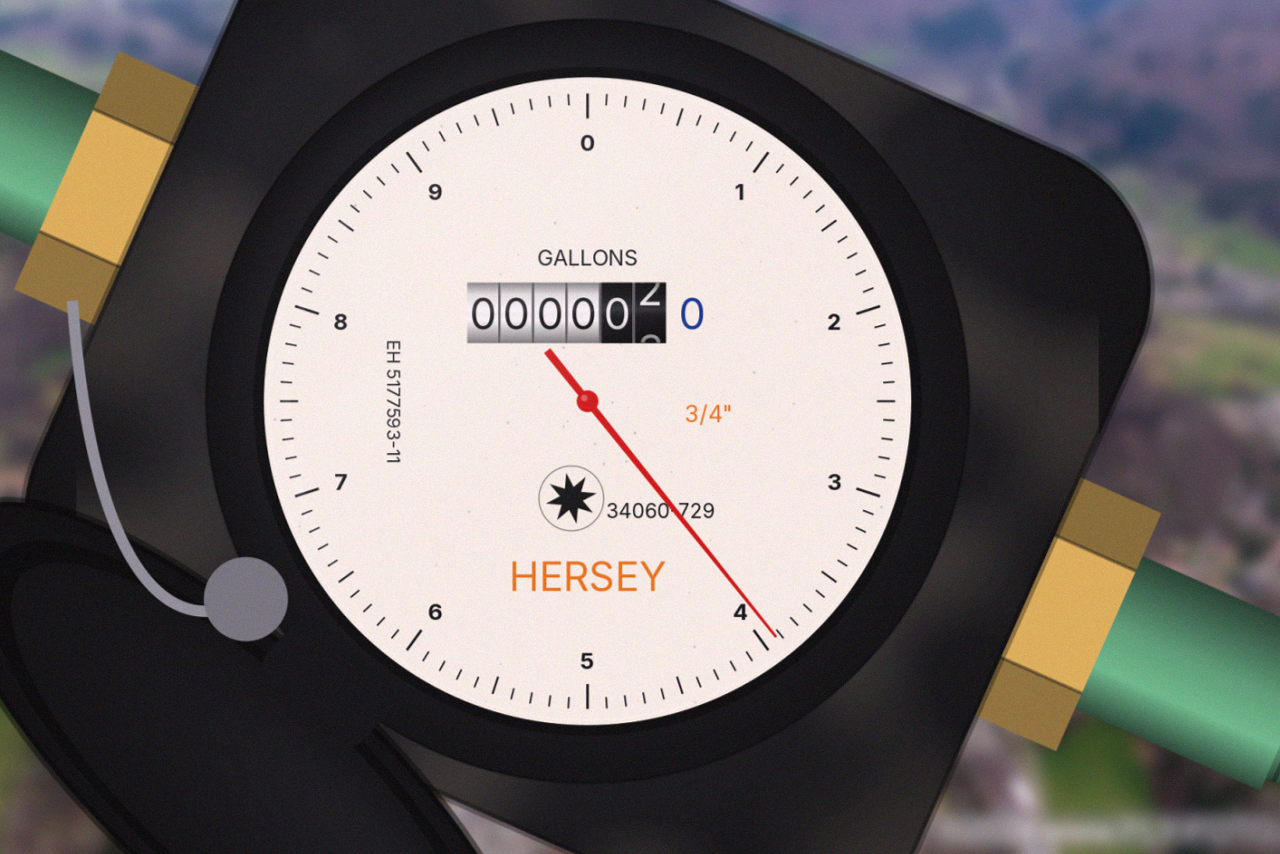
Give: 23.9 gal
